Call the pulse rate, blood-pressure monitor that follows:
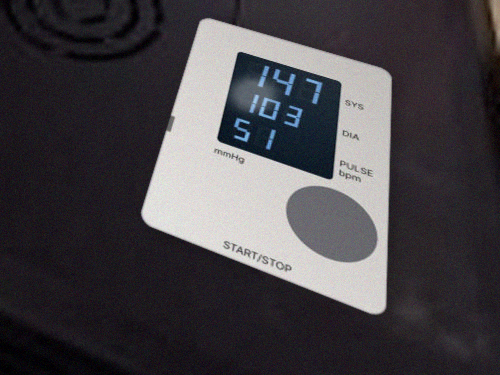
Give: 51 bpm
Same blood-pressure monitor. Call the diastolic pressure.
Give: 103 mmHg
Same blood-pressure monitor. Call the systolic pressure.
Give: 147 mmHg
